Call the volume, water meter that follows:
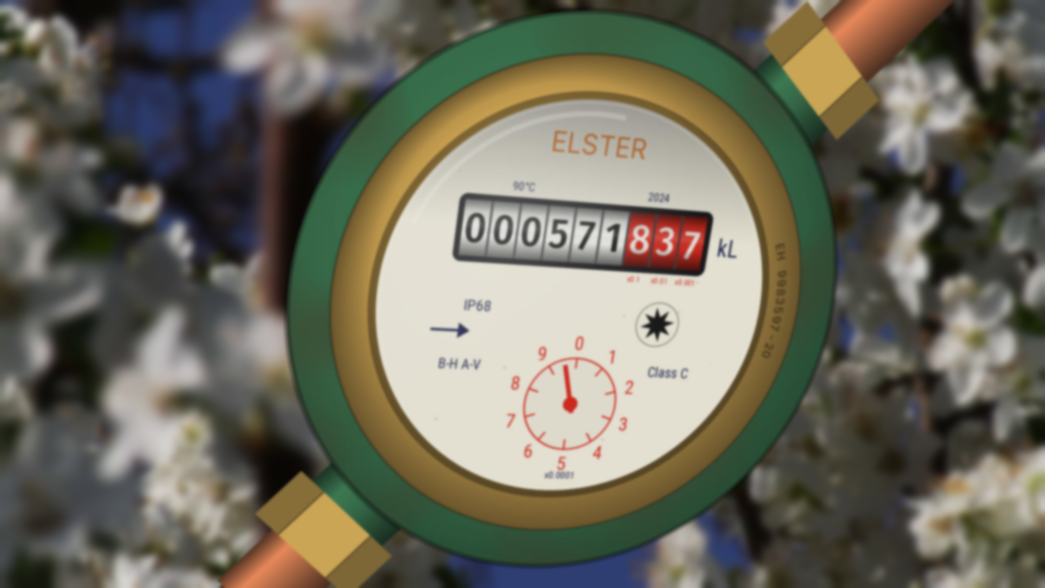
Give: 571.8369 kL
